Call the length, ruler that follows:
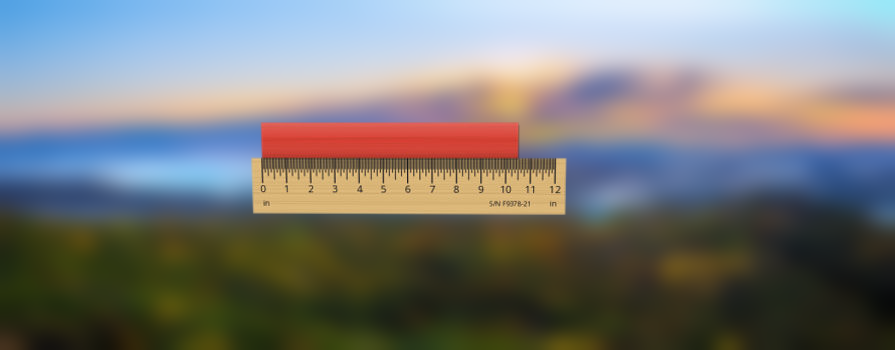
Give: 10.5 in
